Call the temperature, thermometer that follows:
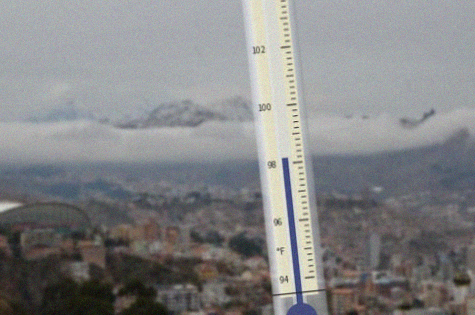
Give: 98.2 °F
